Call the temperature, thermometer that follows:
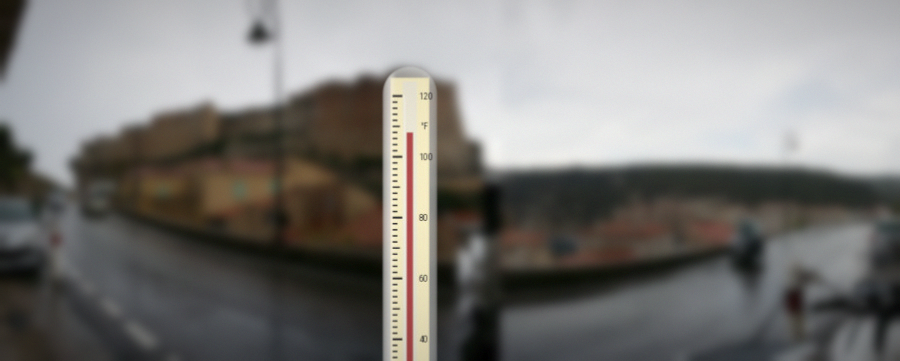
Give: 108 °F
